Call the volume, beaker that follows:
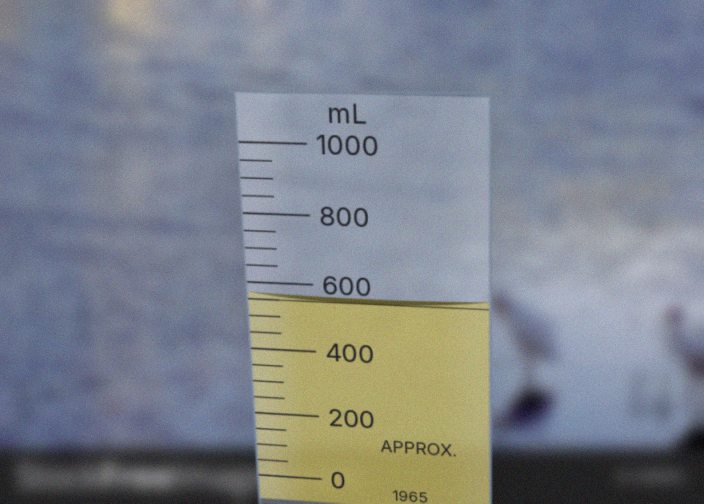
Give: 550 mL
